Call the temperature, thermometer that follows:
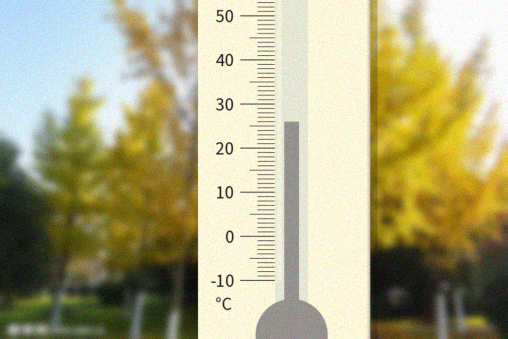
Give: 26 °C
